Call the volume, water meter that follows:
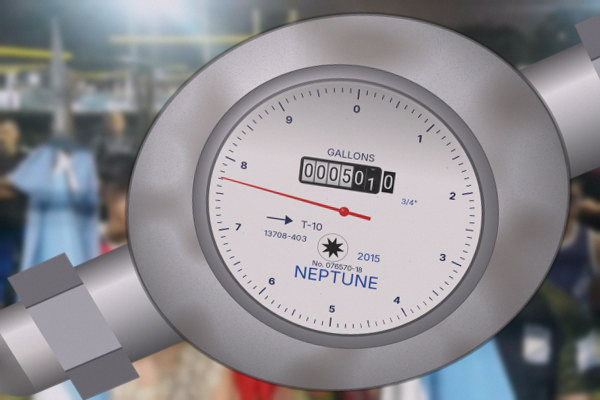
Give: 5007.7 gal
